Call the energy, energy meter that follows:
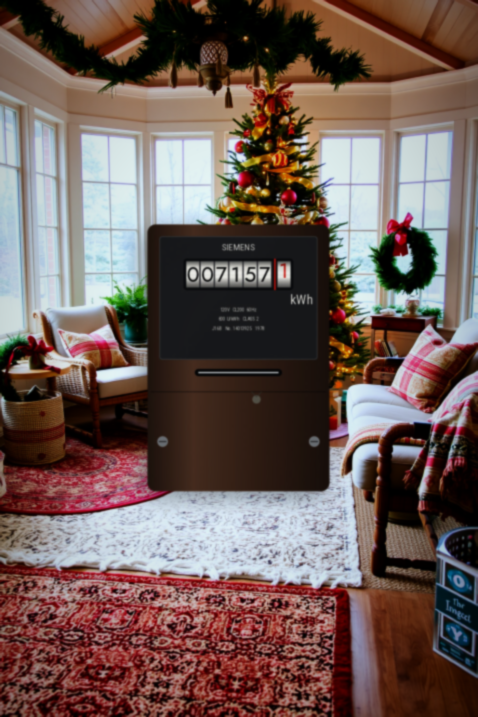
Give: 7157.1 kWh
